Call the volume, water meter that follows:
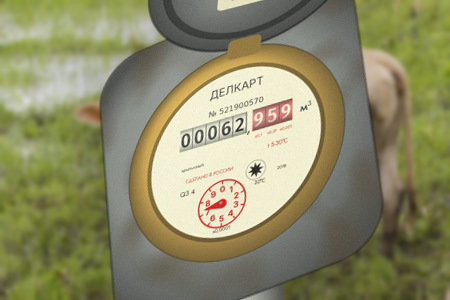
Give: 62.9597 m³
